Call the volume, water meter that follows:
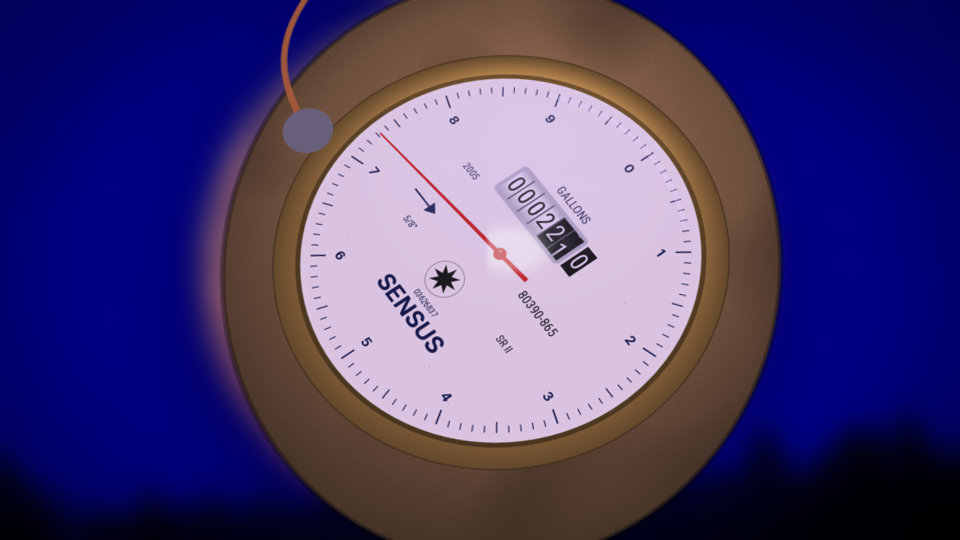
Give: 2207.3 gal
